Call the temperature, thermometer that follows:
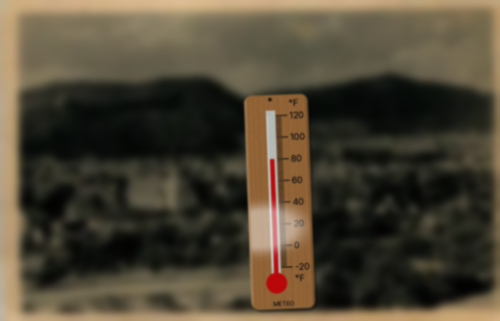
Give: 80 °F
